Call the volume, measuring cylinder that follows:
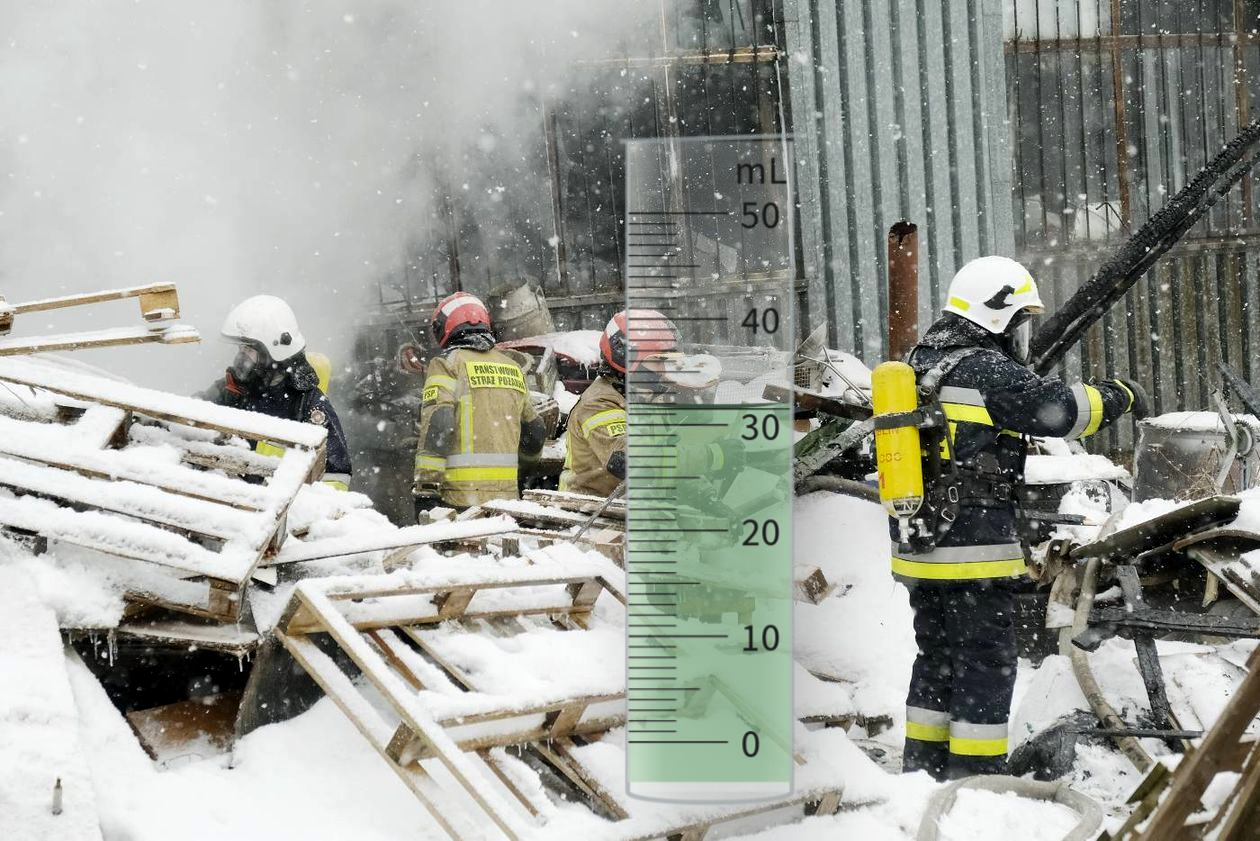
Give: 31.5 mL
